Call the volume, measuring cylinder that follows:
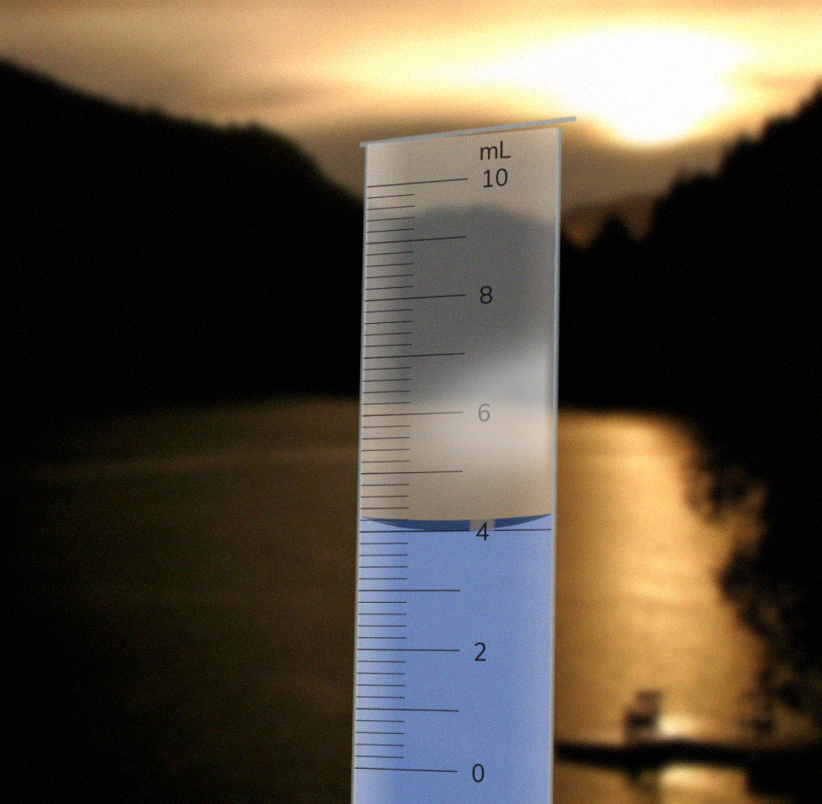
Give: 4 mL
